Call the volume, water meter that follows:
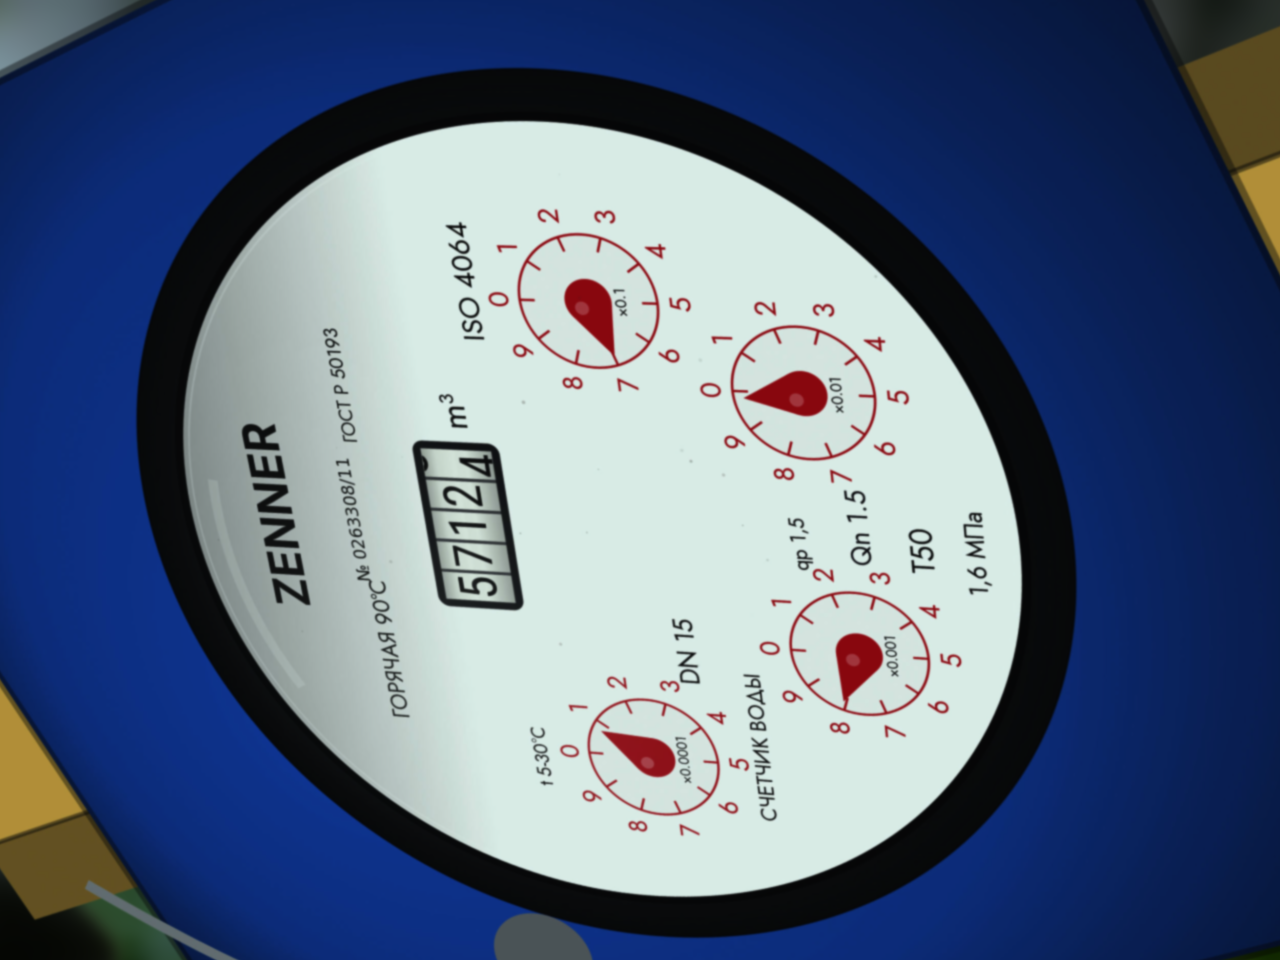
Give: 57123.6980 m³
